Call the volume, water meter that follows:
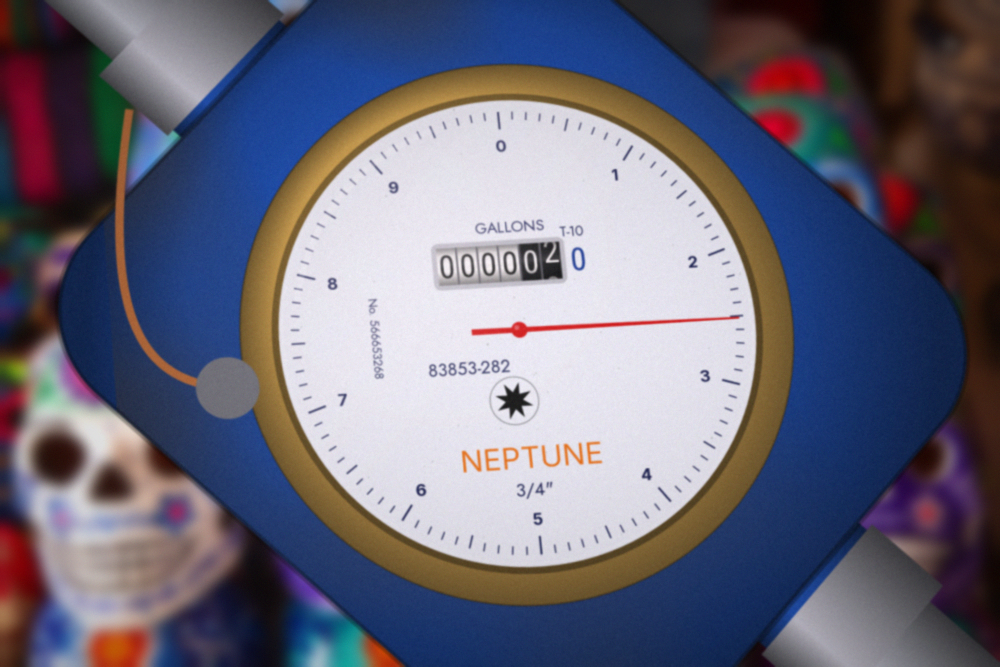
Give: 22.5 gal
